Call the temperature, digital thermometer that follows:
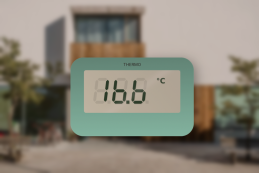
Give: 16.6 °C
